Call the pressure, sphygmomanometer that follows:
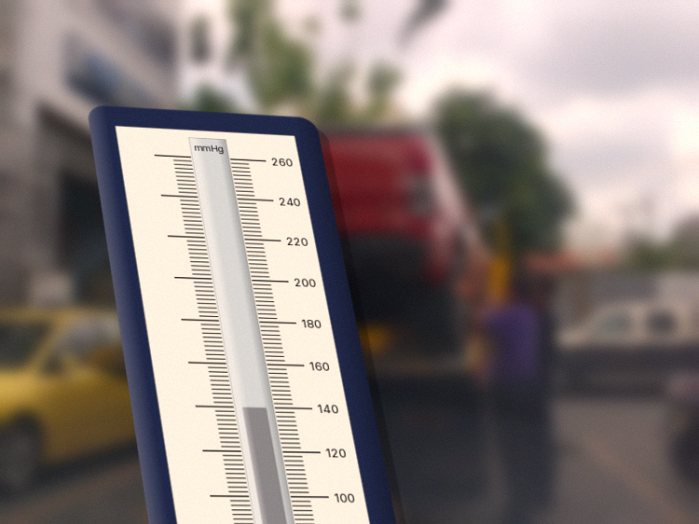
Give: 140 mmHg
